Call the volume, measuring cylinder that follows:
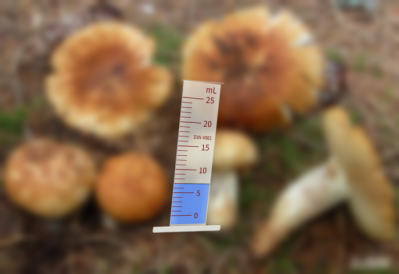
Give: 7 mL
